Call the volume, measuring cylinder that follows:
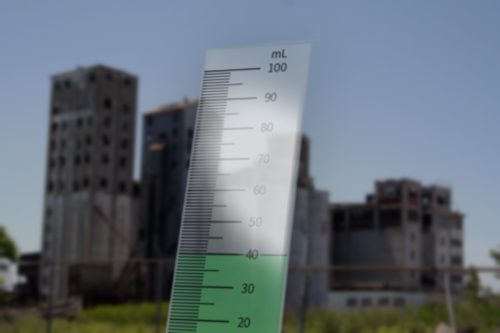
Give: 40 mL
